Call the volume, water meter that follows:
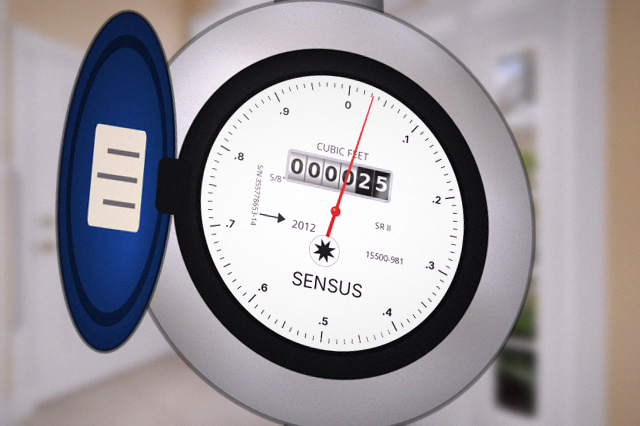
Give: 25.03 ft³
